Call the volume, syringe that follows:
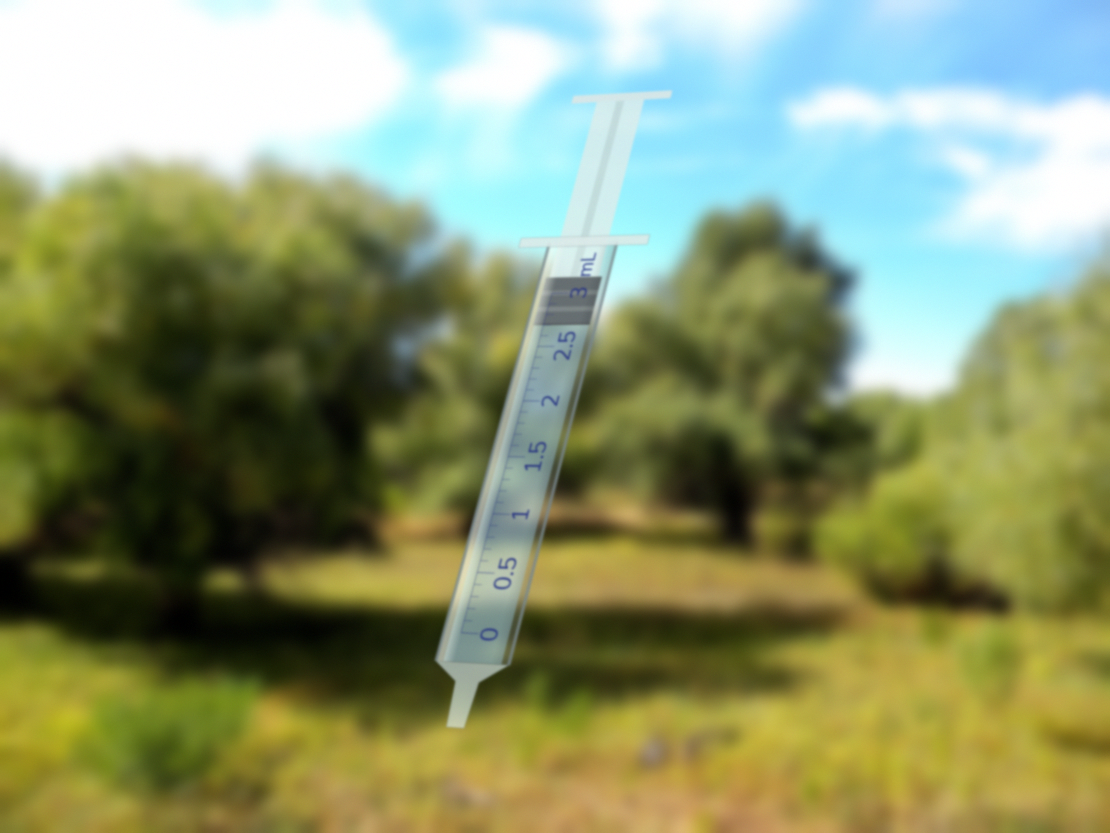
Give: 2.7 mL
